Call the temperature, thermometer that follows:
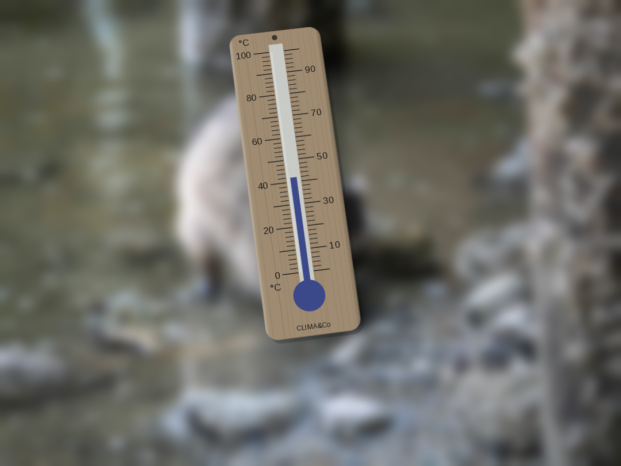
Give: 42 °C
